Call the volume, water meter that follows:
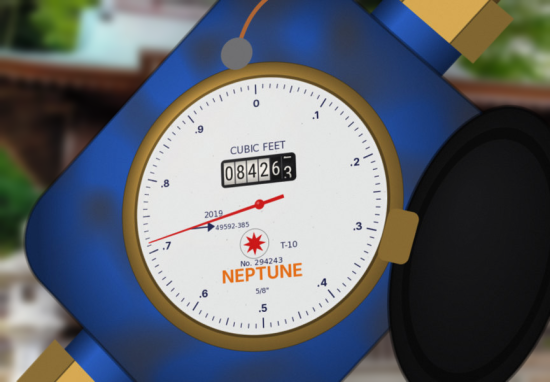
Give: 84262.71 ft³
